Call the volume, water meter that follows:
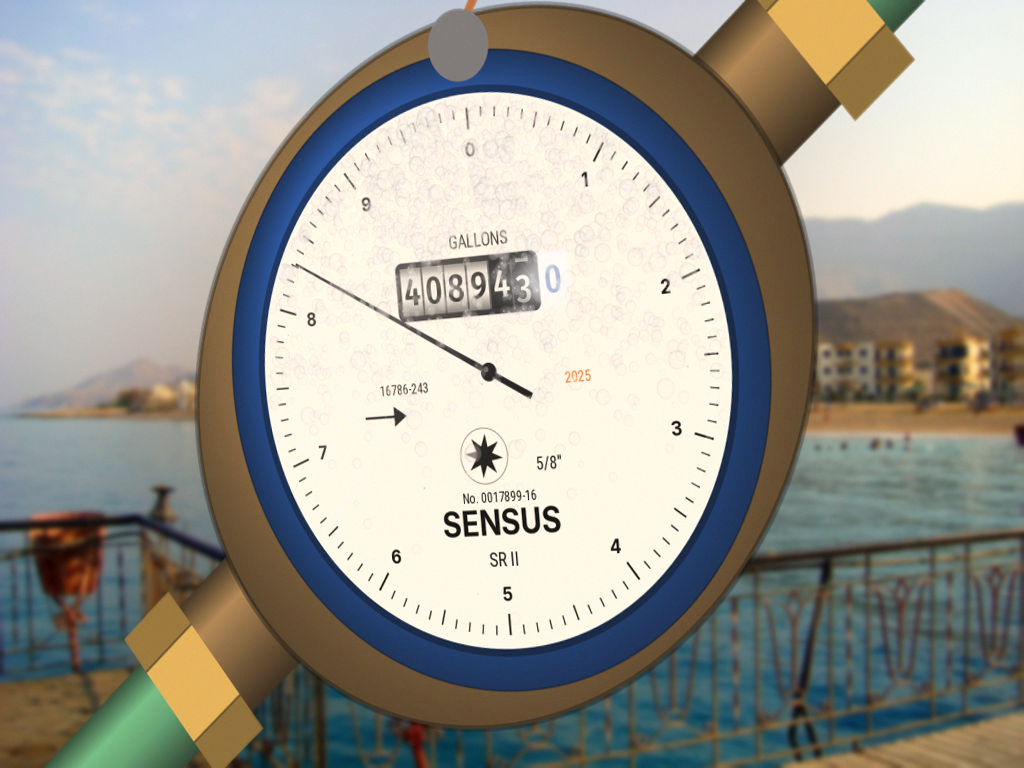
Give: 4089428.3 gal
